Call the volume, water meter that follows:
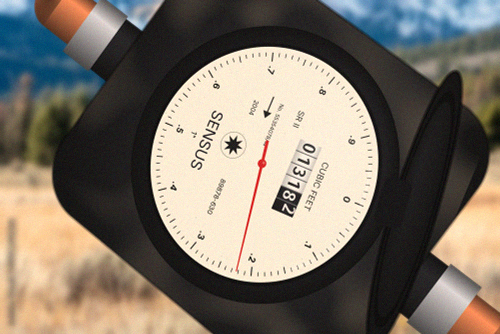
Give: 13182.22 ft³
